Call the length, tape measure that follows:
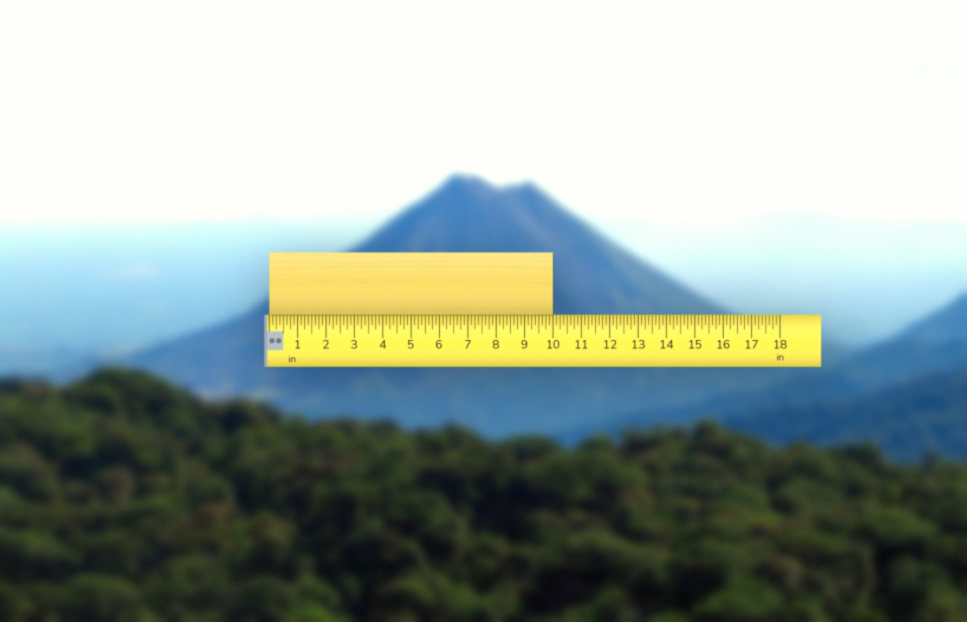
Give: 10 in
